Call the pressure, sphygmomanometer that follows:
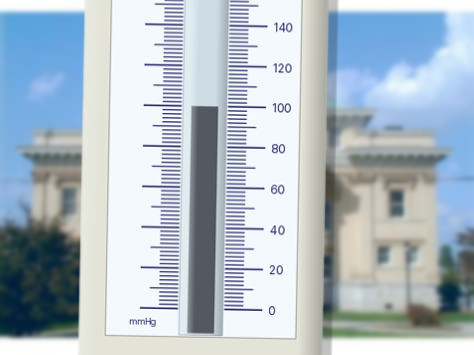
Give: 100 mmHg
